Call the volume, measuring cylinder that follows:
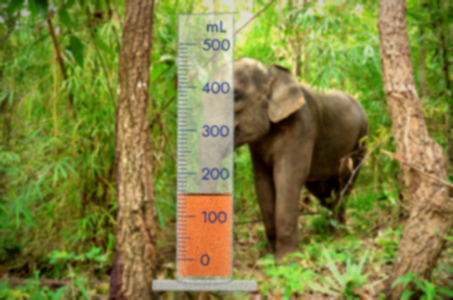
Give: 150 mL
